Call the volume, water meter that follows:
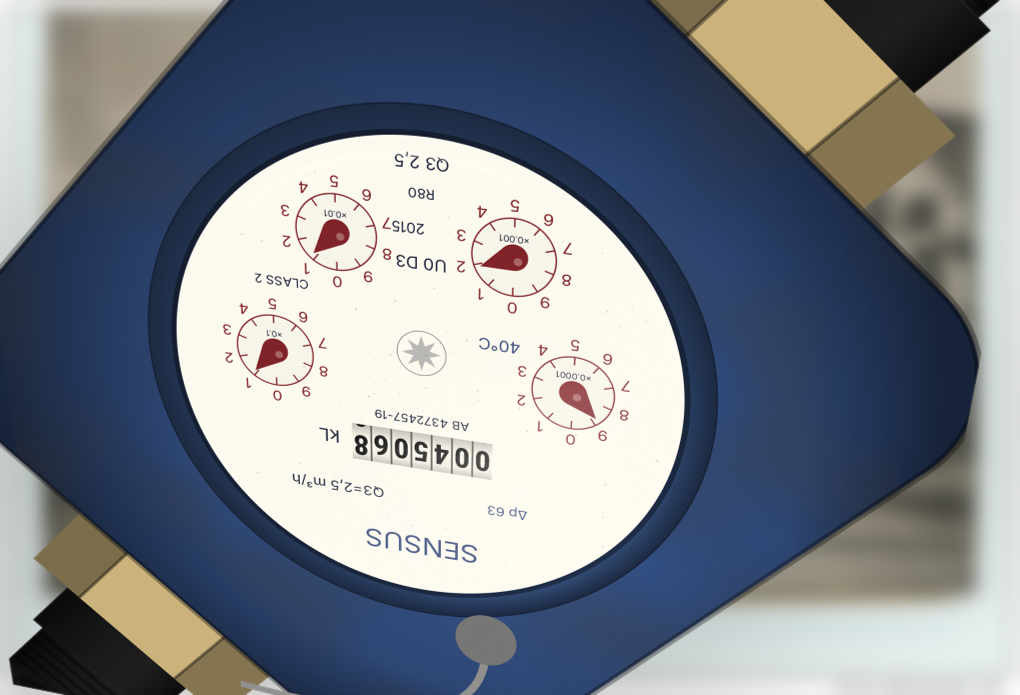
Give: 45068.1118 kL
